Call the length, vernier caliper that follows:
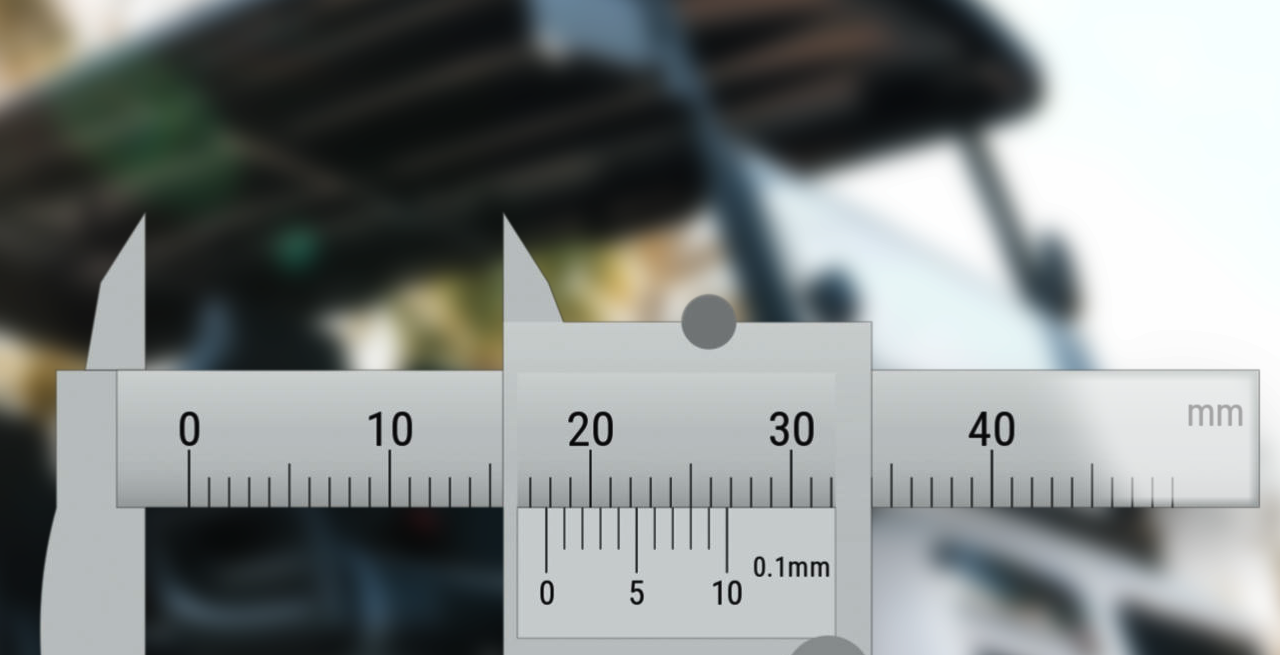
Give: 17.8 mm
